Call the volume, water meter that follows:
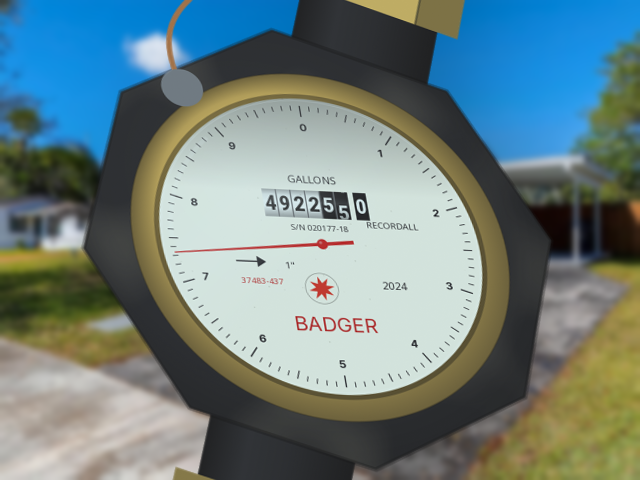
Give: 4922547.3 gal
